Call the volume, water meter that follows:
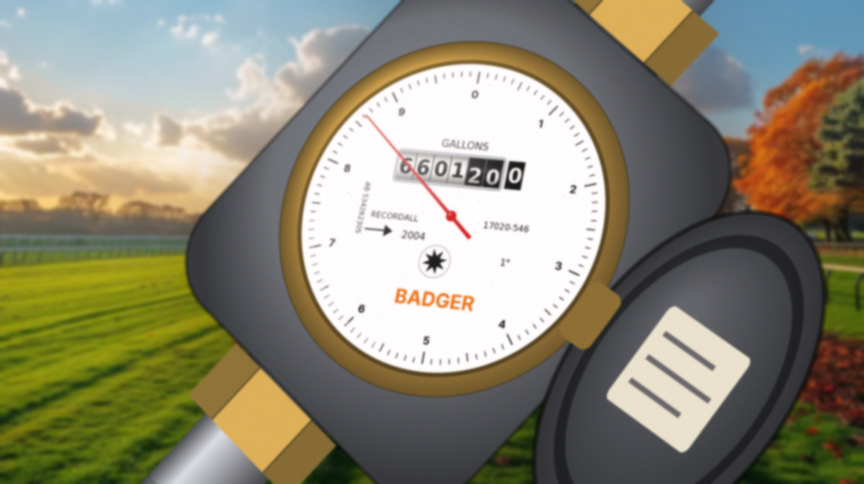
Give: 6601198.6 gal
